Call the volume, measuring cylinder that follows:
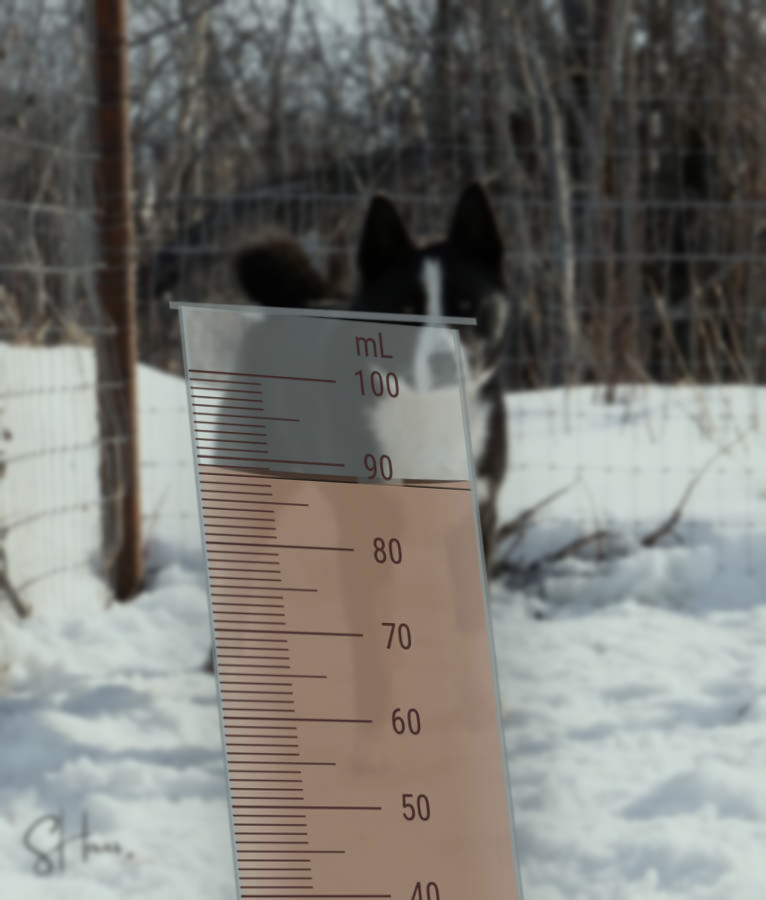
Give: 88 mL
